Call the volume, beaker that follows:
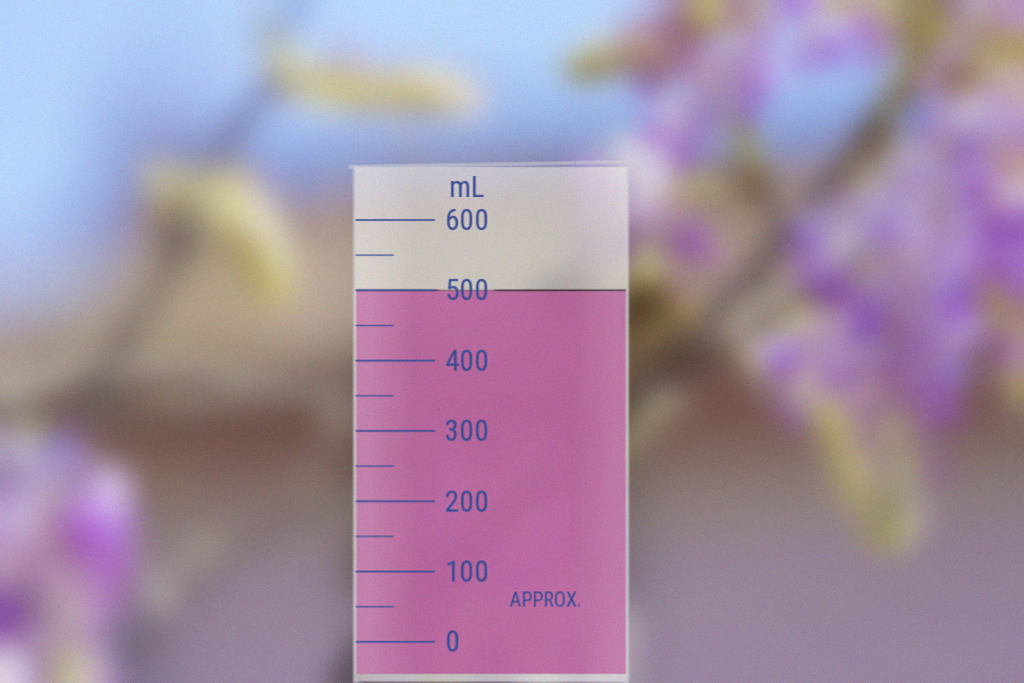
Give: 500 mL
